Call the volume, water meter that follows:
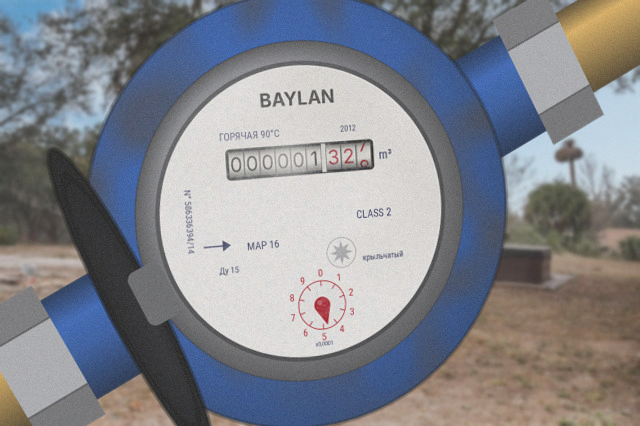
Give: 1.3274 m³
